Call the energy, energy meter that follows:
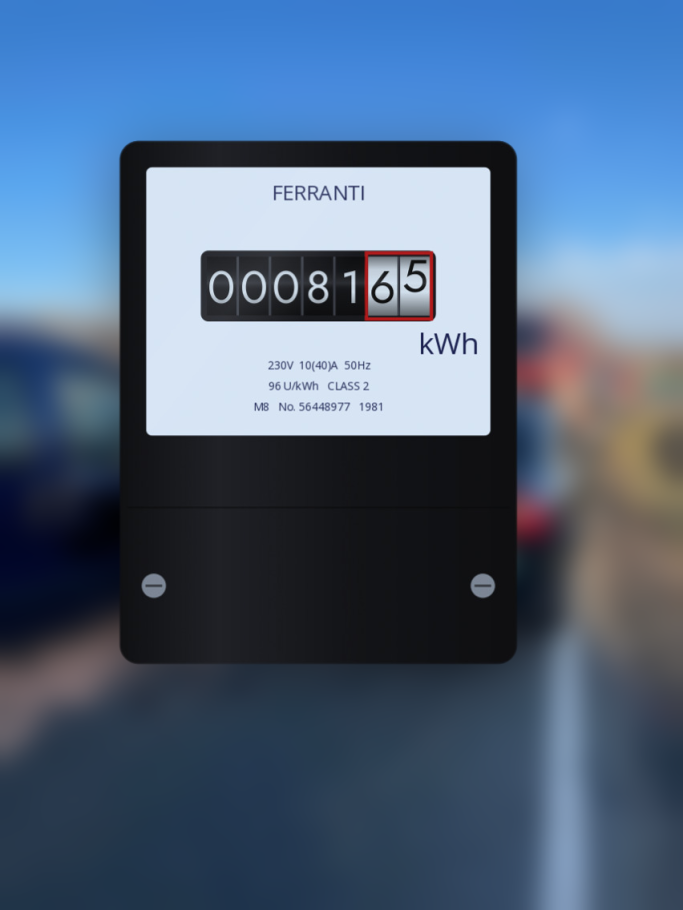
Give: 81.65 kWh
